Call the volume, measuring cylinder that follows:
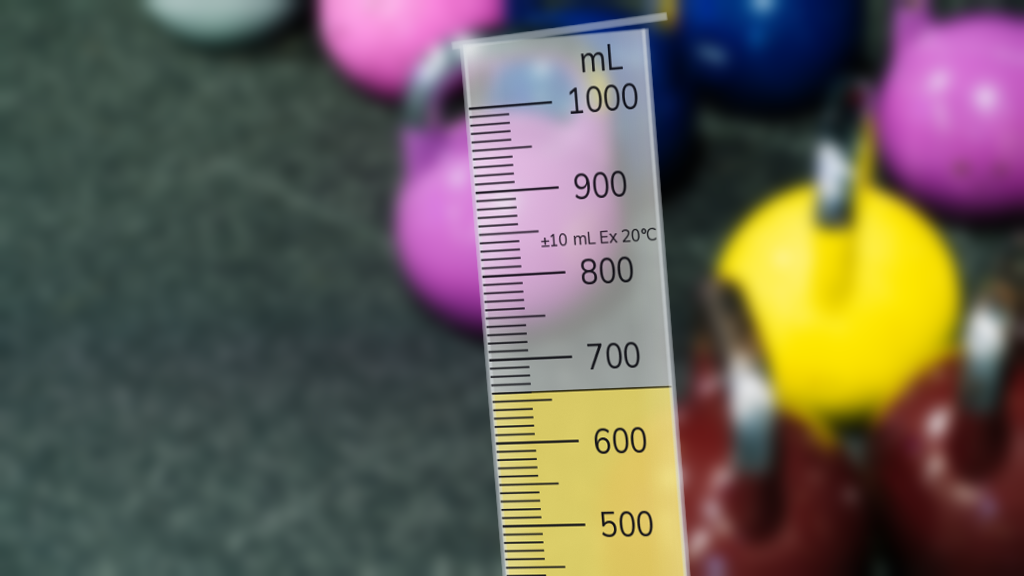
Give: 660 mL
